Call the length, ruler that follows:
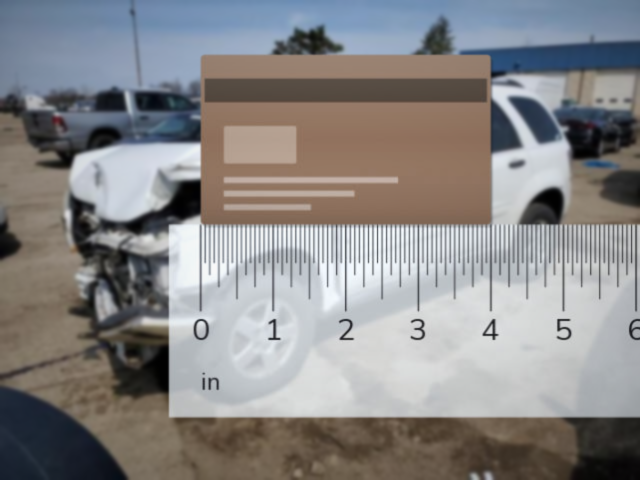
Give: 4 in
